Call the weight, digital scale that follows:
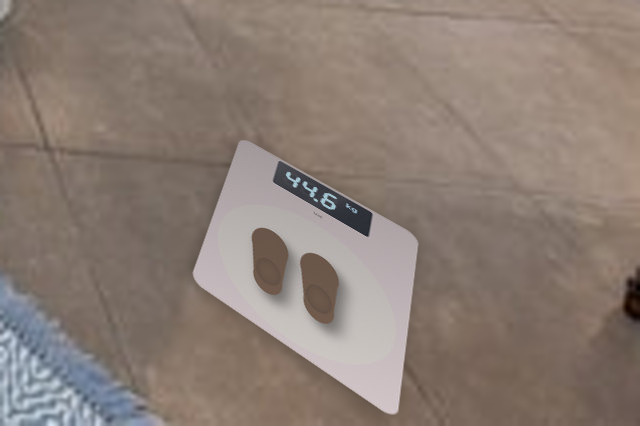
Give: 44.6 kg
